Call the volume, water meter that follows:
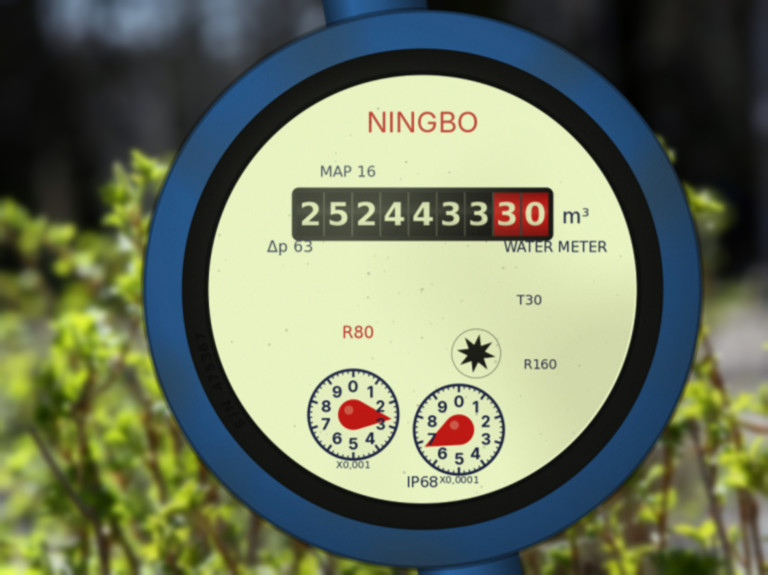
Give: 2524433.3026 m³
